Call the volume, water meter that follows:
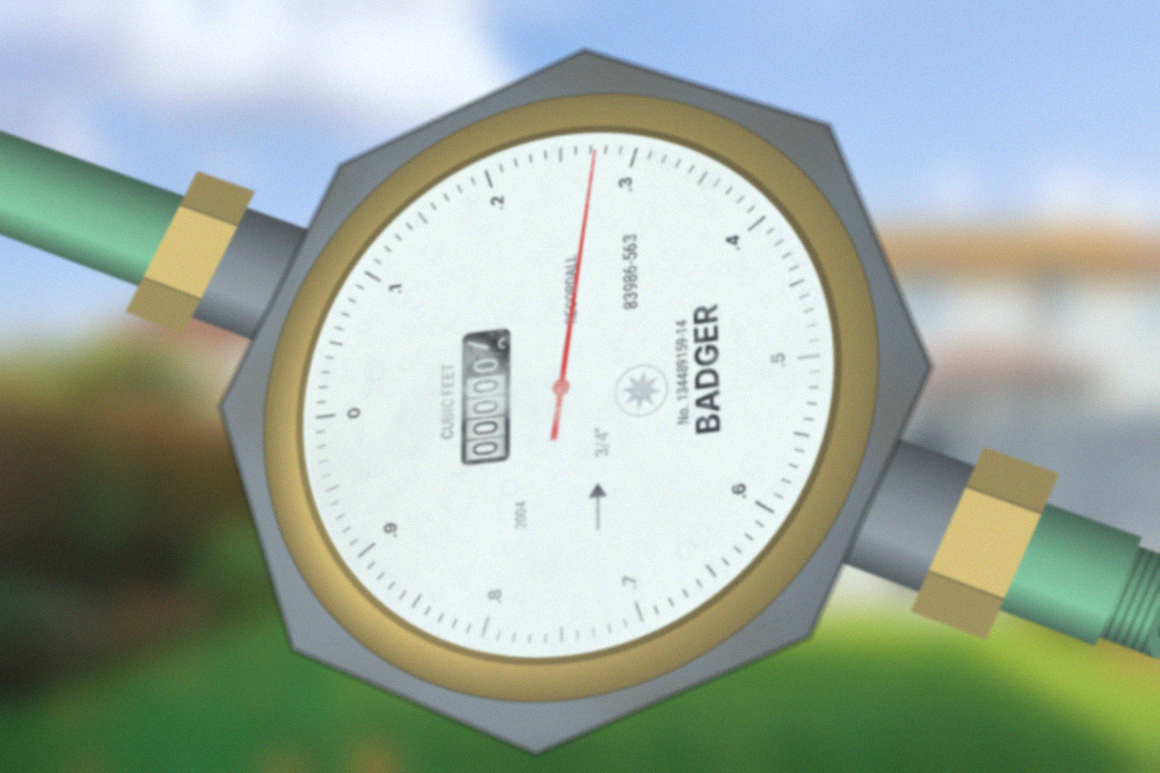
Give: 7.27 ft³
